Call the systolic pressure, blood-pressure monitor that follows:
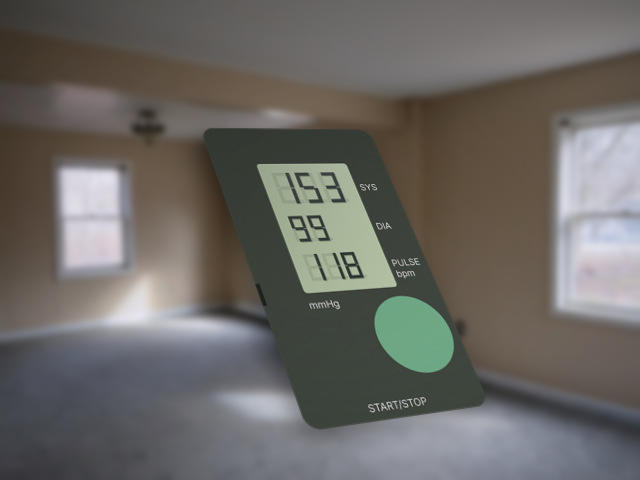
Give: 153 mmHg
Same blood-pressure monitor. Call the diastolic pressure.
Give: 99 mmHg
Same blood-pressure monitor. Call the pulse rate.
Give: 118 bpm
